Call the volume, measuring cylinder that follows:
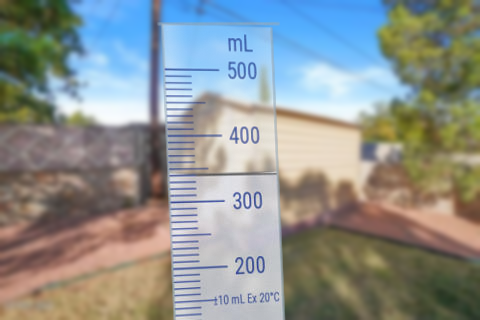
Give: 340 mL
